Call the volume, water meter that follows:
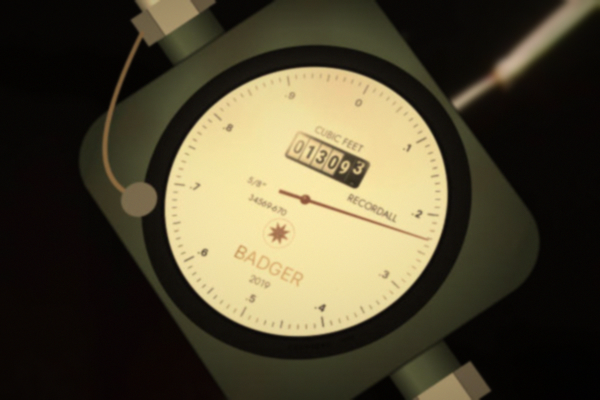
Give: 13093.23 ft³
